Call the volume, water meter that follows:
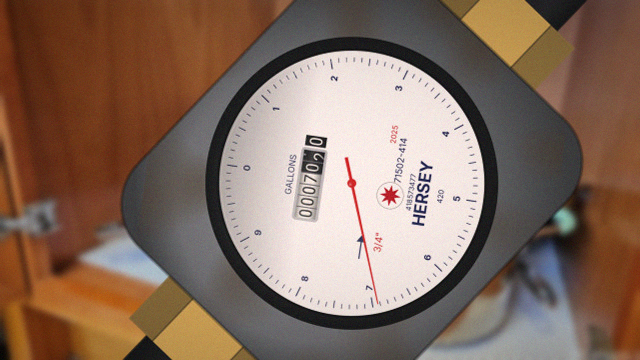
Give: 7016.9 gal
